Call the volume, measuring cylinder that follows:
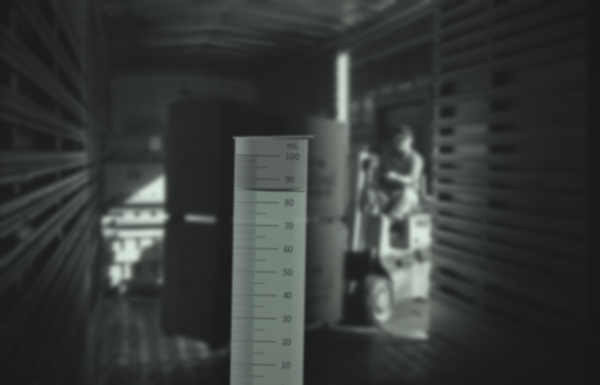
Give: 85 mL
